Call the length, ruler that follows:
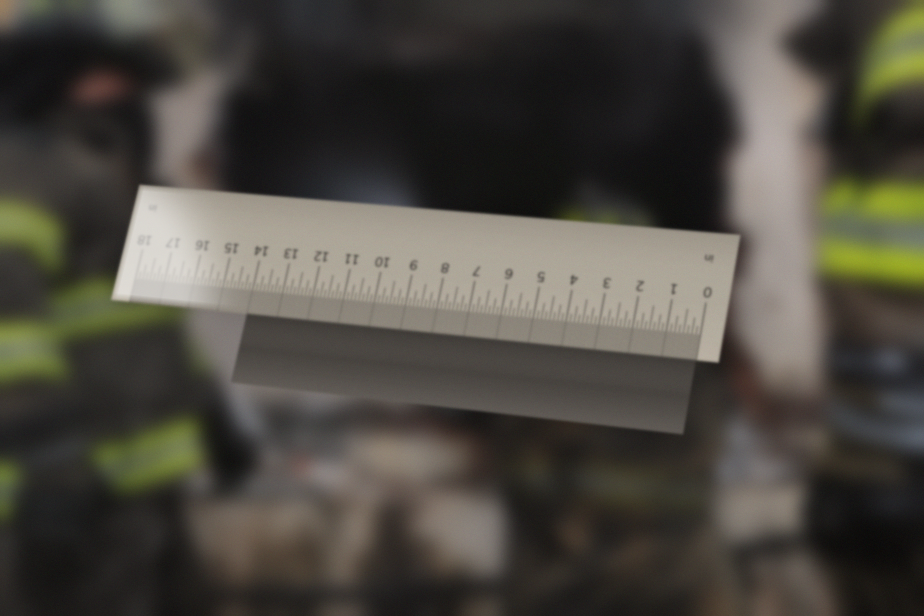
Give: 14 in
